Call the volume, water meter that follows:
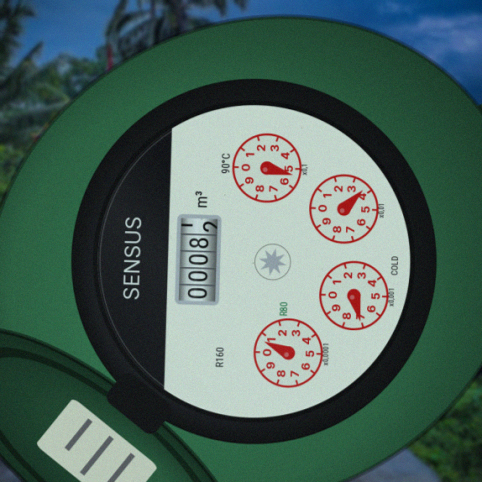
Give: 81.5370 m³
